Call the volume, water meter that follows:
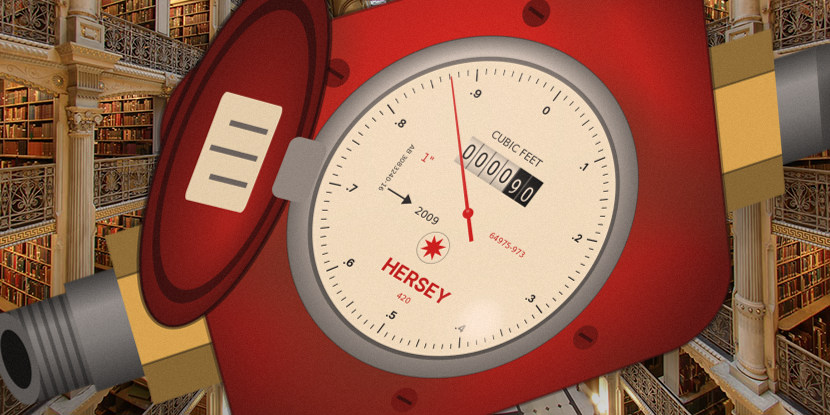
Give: 89.87 ft³
